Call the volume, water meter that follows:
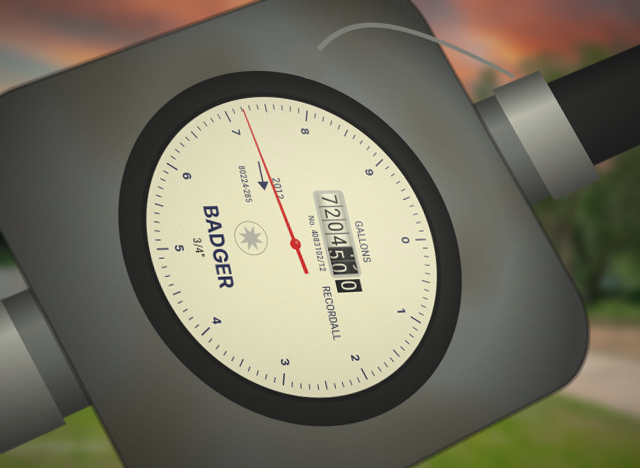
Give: 7204497.2 gal
